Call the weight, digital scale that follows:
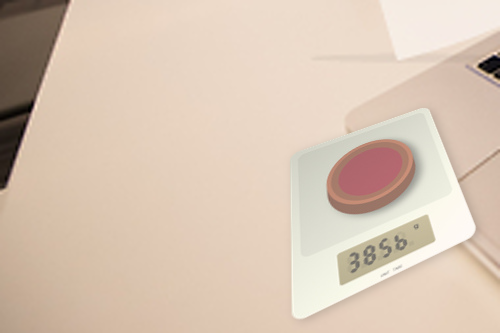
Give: 3856 g
